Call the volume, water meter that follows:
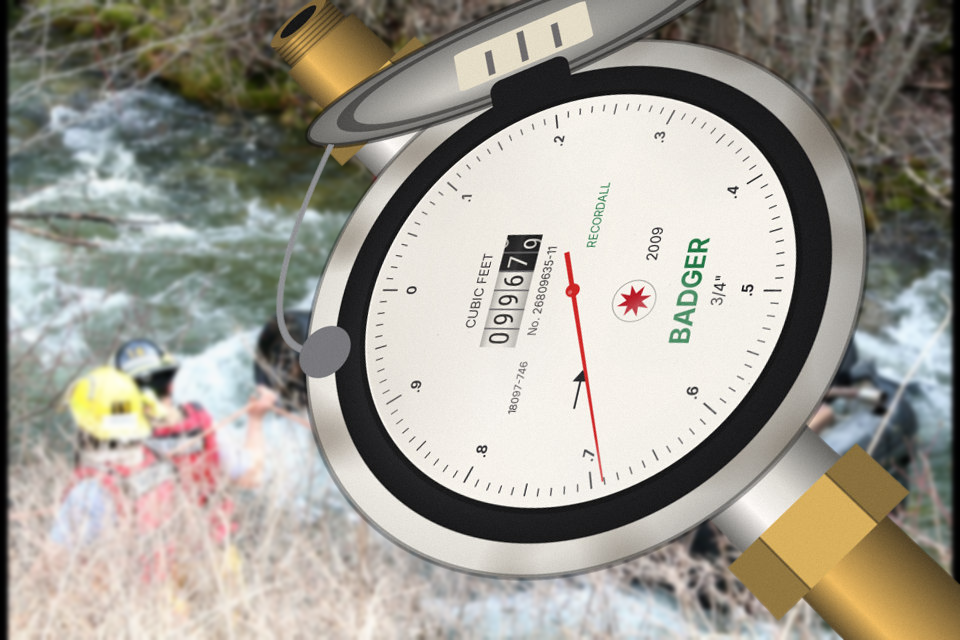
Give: 99678.69 ft³
